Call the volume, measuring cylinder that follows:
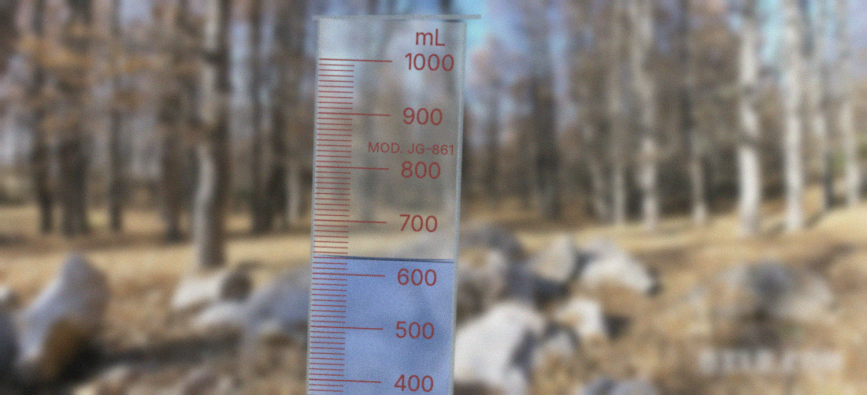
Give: 630 mL
